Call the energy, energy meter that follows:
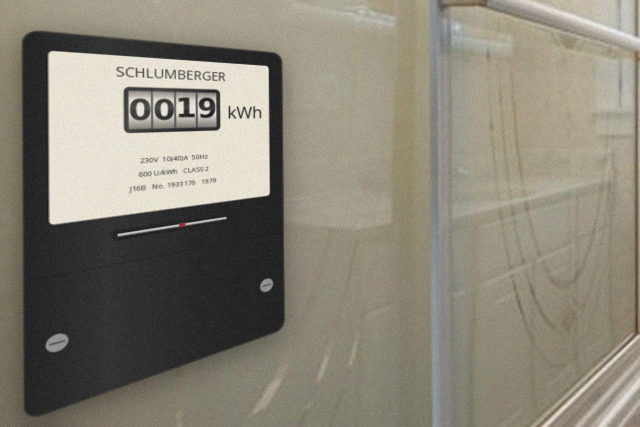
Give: 19 kWh
